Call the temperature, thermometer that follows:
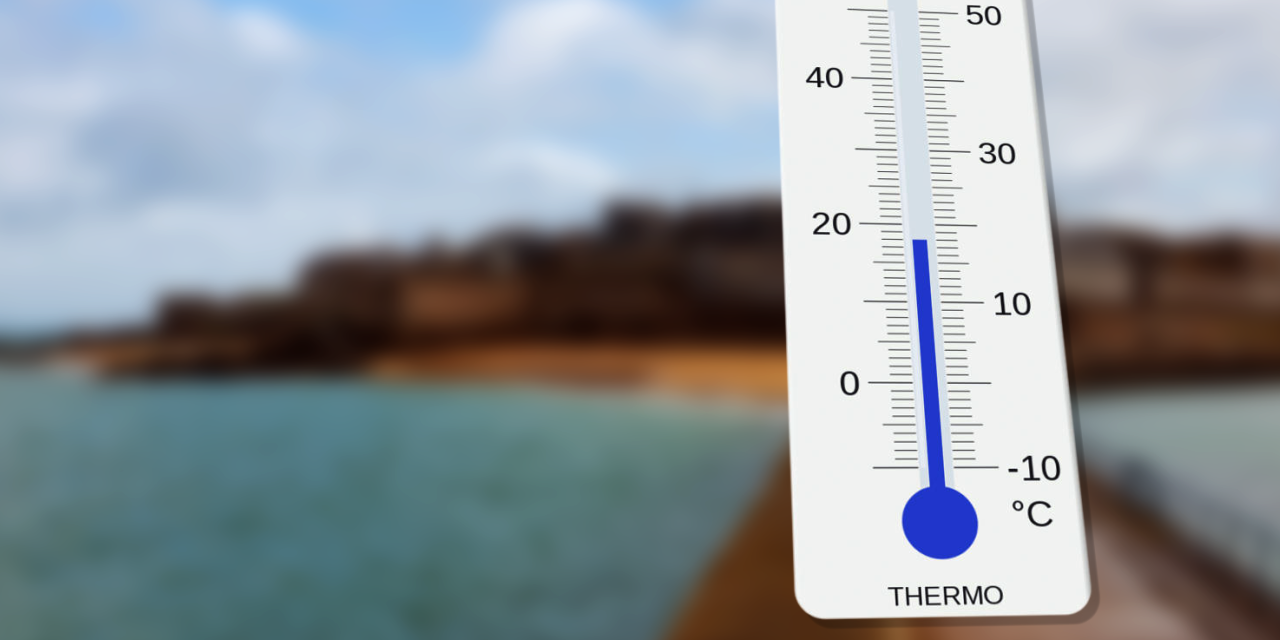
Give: 18 °C
